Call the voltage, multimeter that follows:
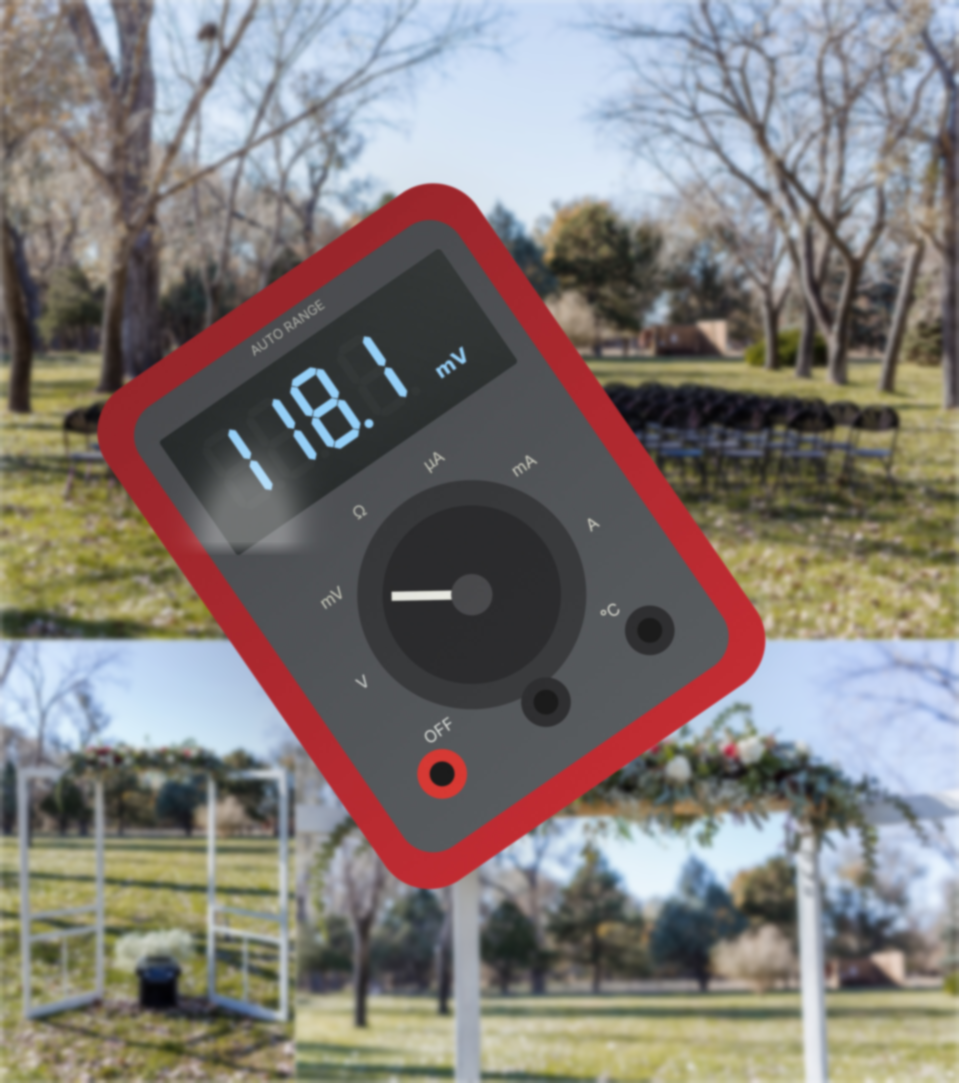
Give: 118.1 mV
